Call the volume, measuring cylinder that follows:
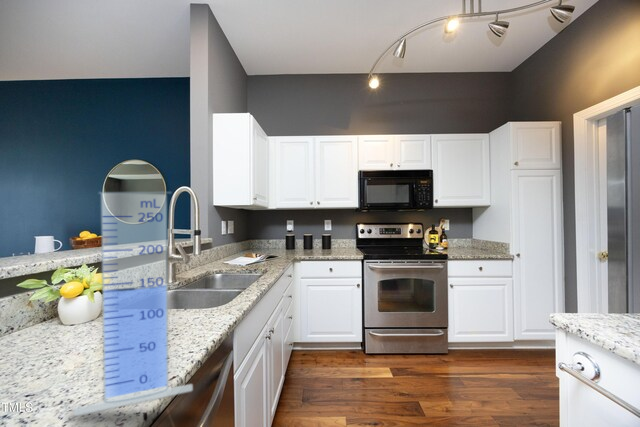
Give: 140 mL
